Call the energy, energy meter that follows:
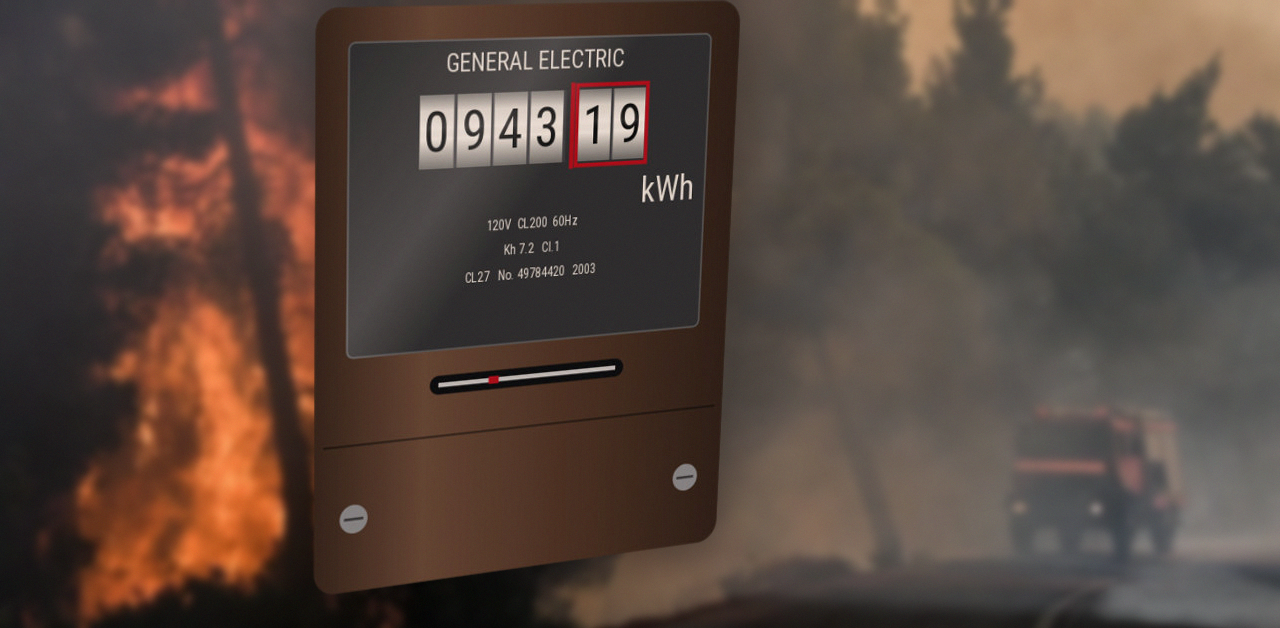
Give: 943.19 kWh
